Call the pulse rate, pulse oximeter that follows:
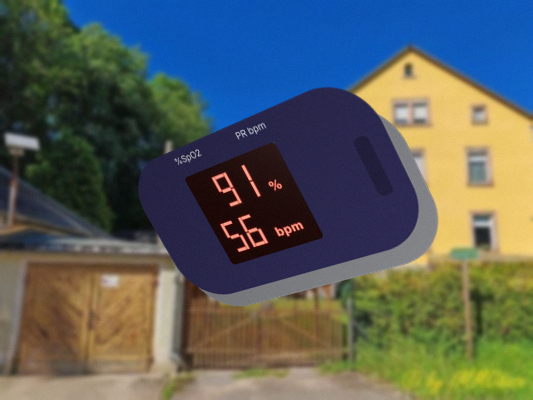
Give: 56 bpm
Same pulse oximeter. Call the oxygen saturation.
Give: 91 %
